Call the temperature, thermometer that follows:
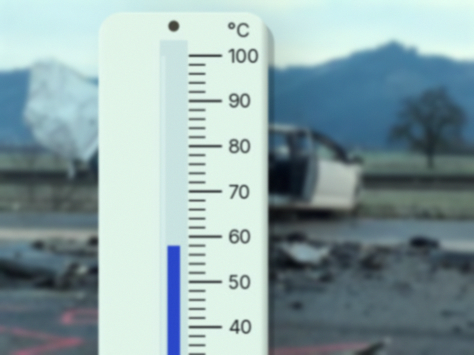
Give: 58 °C
